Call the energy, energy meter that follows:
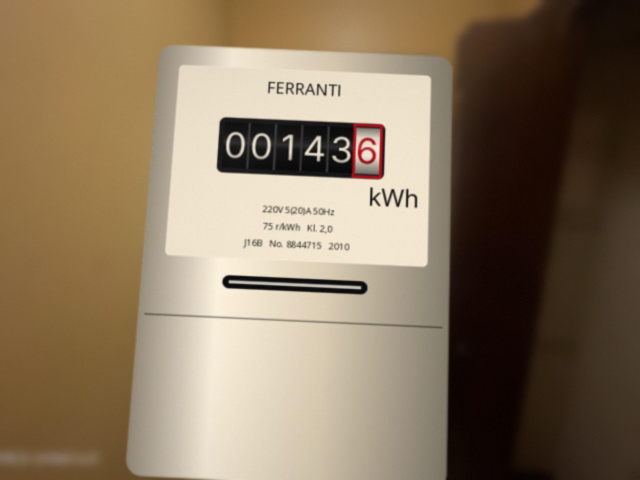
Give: 143.6 kWh
